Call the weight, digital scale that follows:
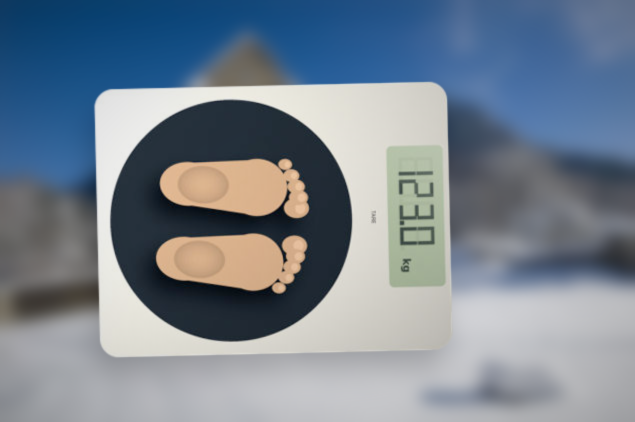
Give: 123.0 kg
